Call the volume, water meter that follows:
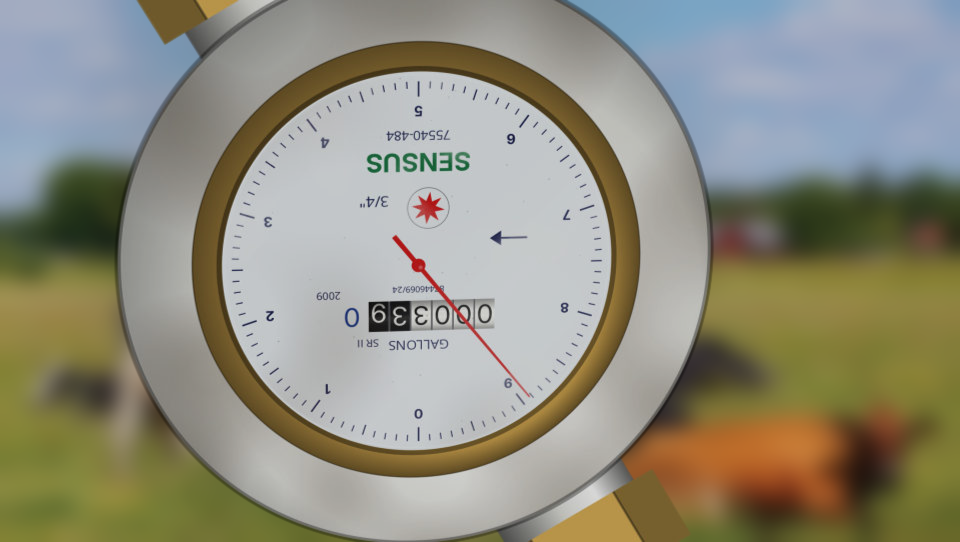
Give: 3388.9 gal
